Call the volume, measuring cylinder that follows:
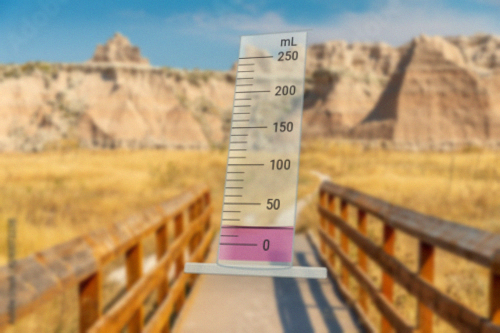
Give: 20 mL
